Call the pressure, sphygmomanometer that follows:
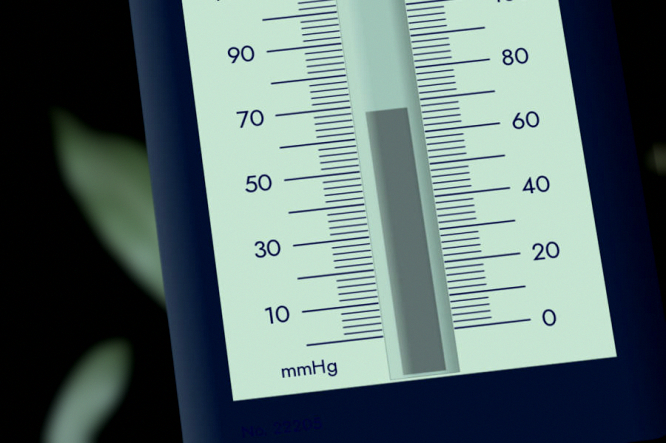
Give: 68 mmHg
